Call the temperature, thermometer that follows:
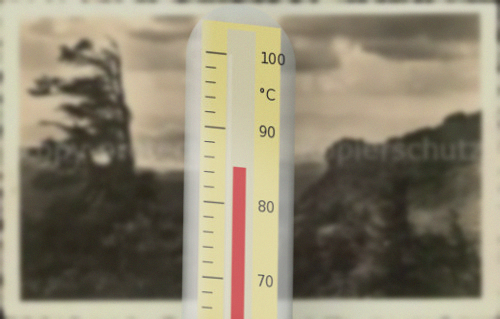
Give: 85 °C
